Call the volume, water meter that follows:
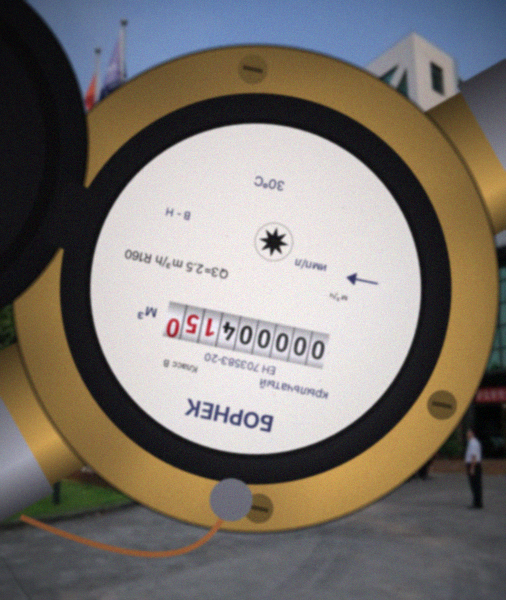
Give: 4.150 m³
